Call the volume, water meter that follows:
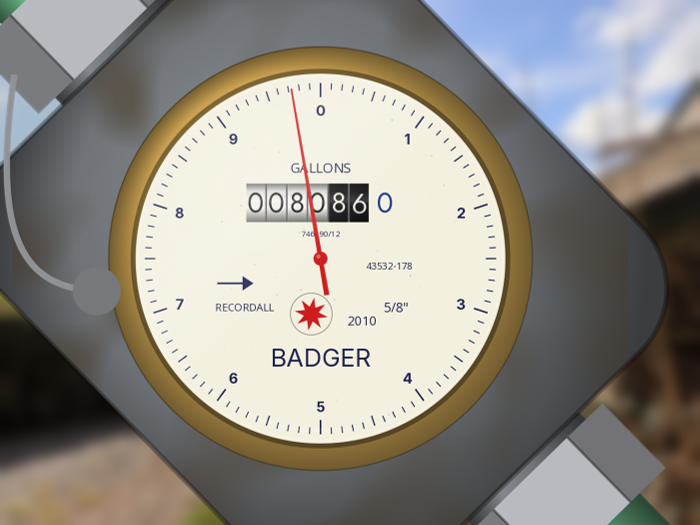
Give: 80859.7 gal
